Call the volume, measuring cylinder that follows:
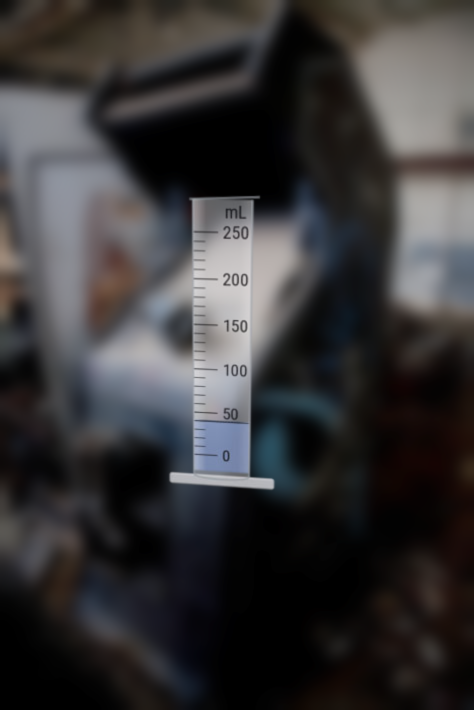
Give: 40 mL
